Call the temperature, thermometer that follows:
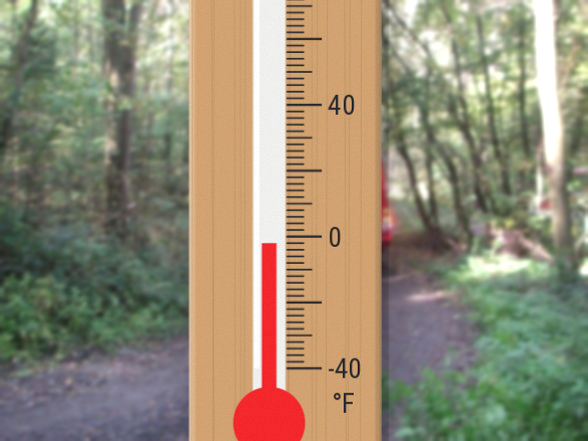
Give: -2 °F
